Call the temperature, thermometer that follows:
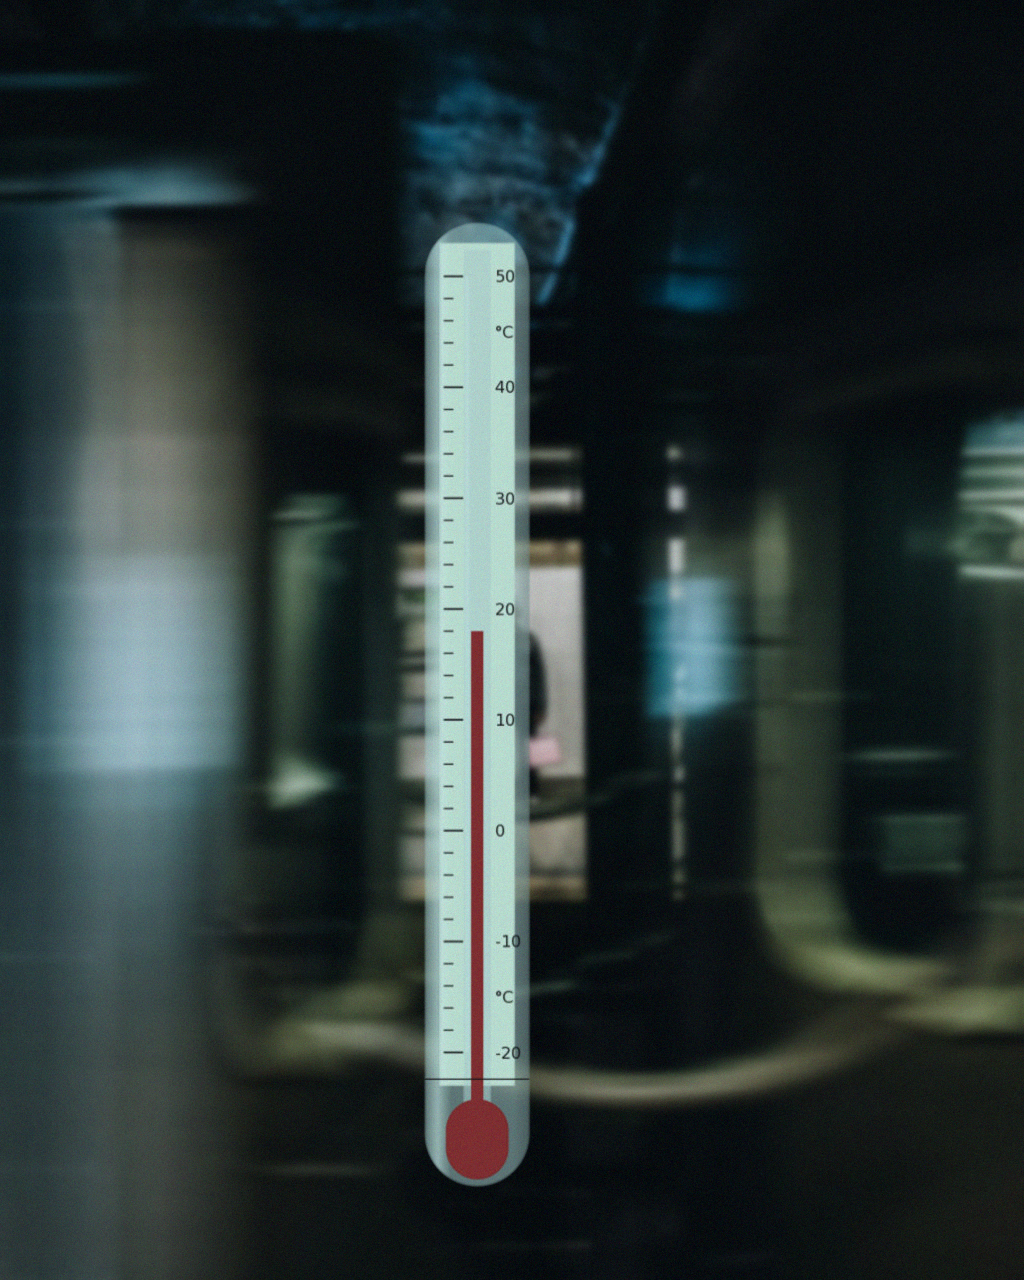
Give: 18 °C
